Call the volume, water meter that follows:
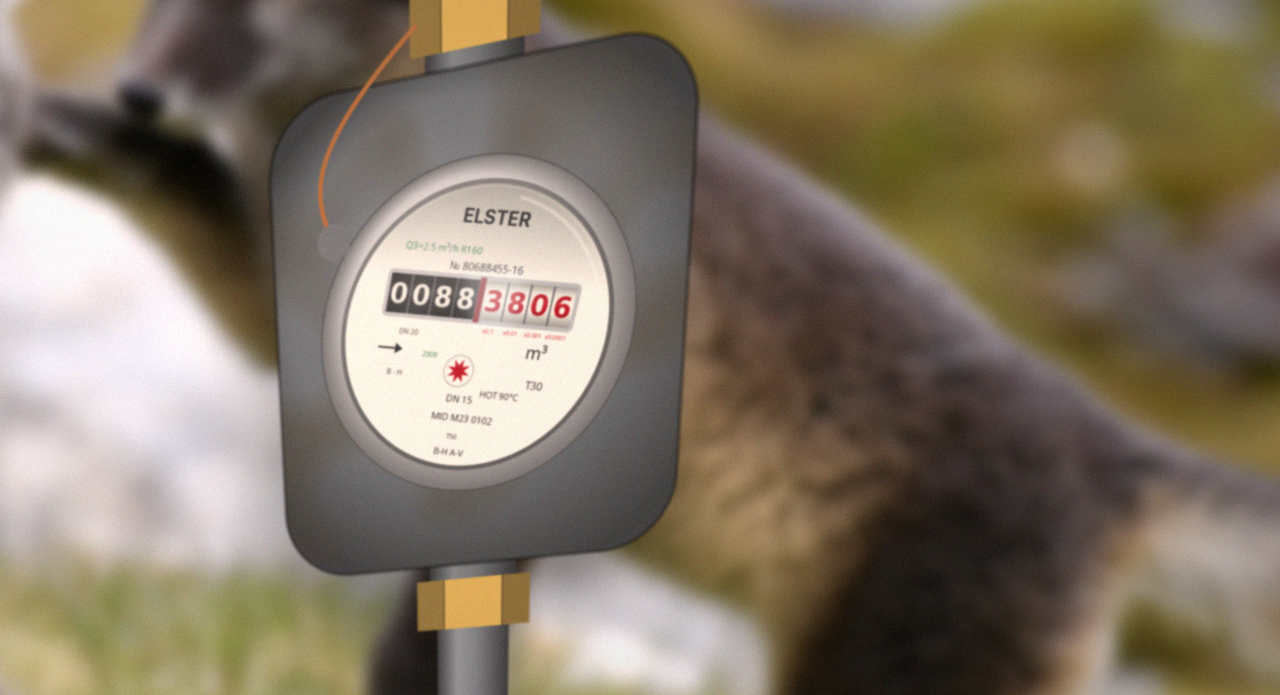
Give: 88.3806 m³
